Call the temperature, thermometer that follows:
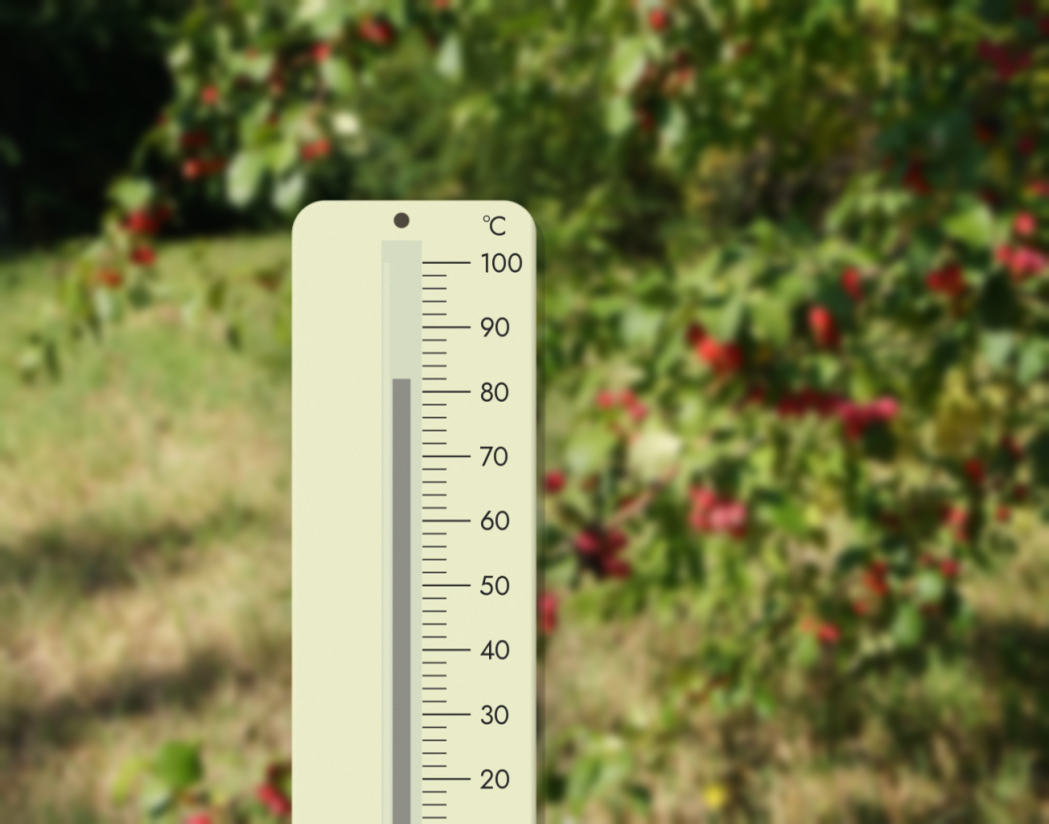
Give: 82 °C
